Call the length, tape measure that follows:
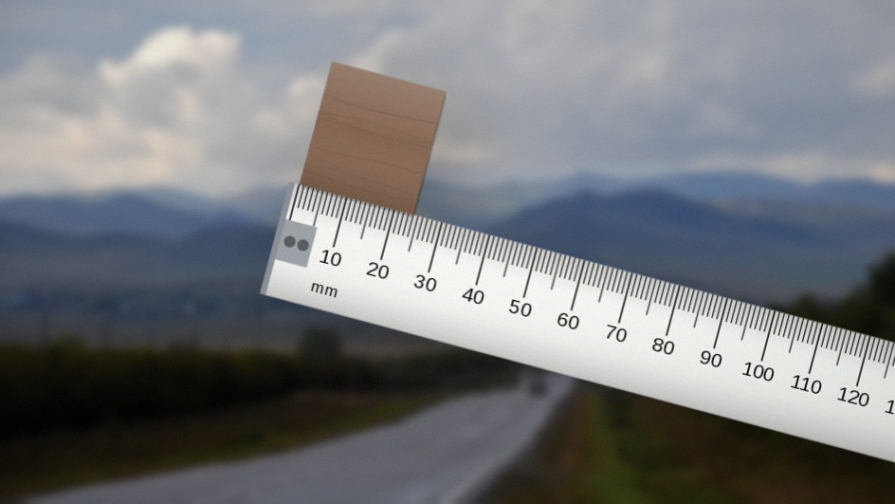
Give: 24 mm
